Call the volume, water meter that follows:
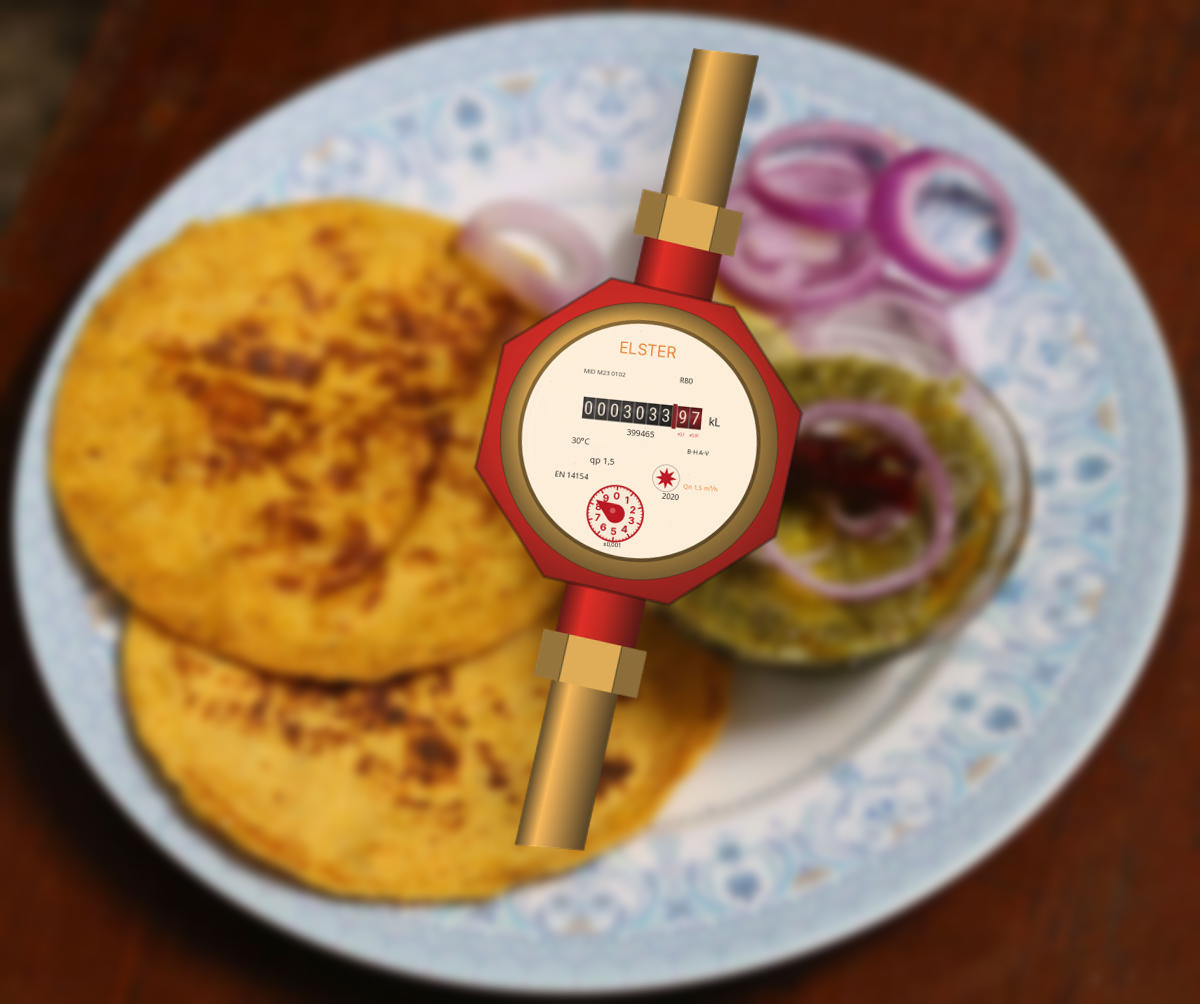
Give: 3033.978 kL
